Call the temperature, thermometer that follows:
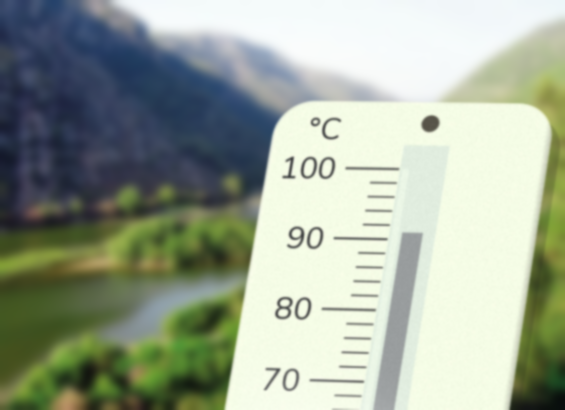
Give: 91 °C
